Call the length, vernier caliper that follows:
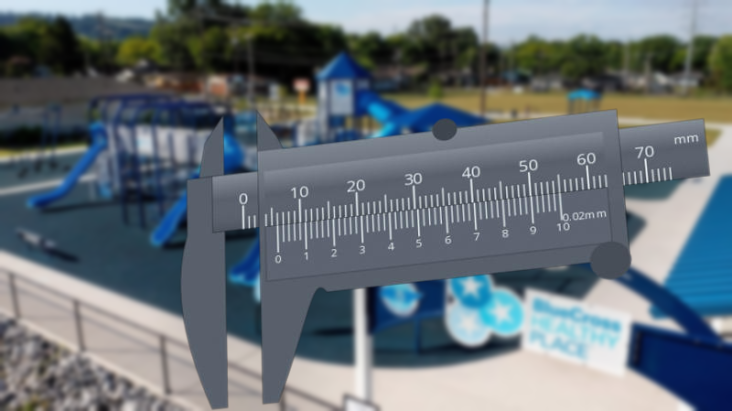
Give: 6.0 mm
